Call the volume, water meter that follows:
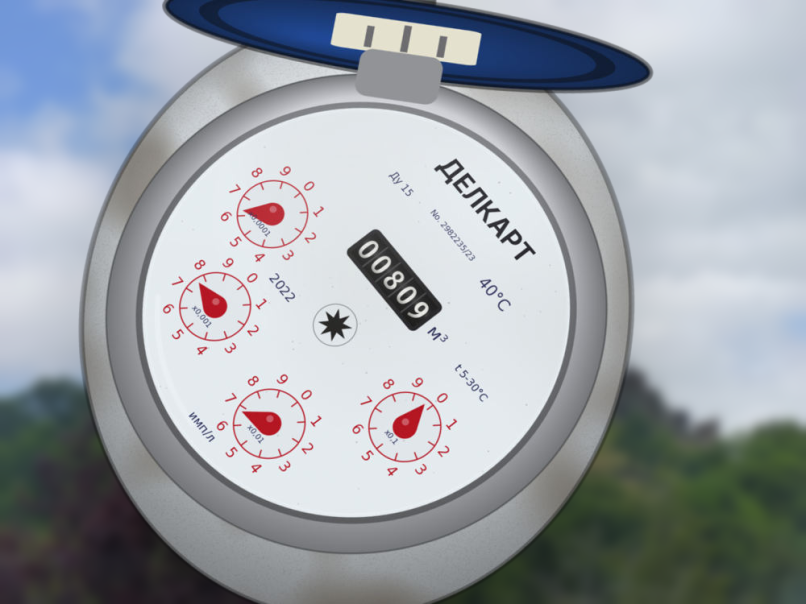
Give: 808.9676 m³
